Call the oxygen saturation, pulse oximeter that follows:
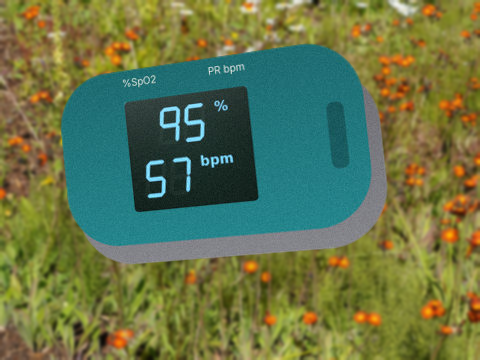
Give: 95 %
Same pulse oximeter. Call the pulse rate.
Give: 57 bpm
